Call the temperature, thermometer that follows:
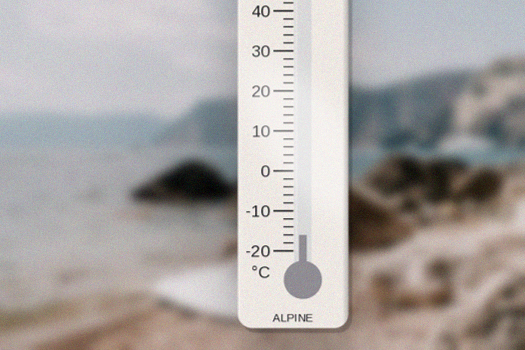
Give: -16 °C
